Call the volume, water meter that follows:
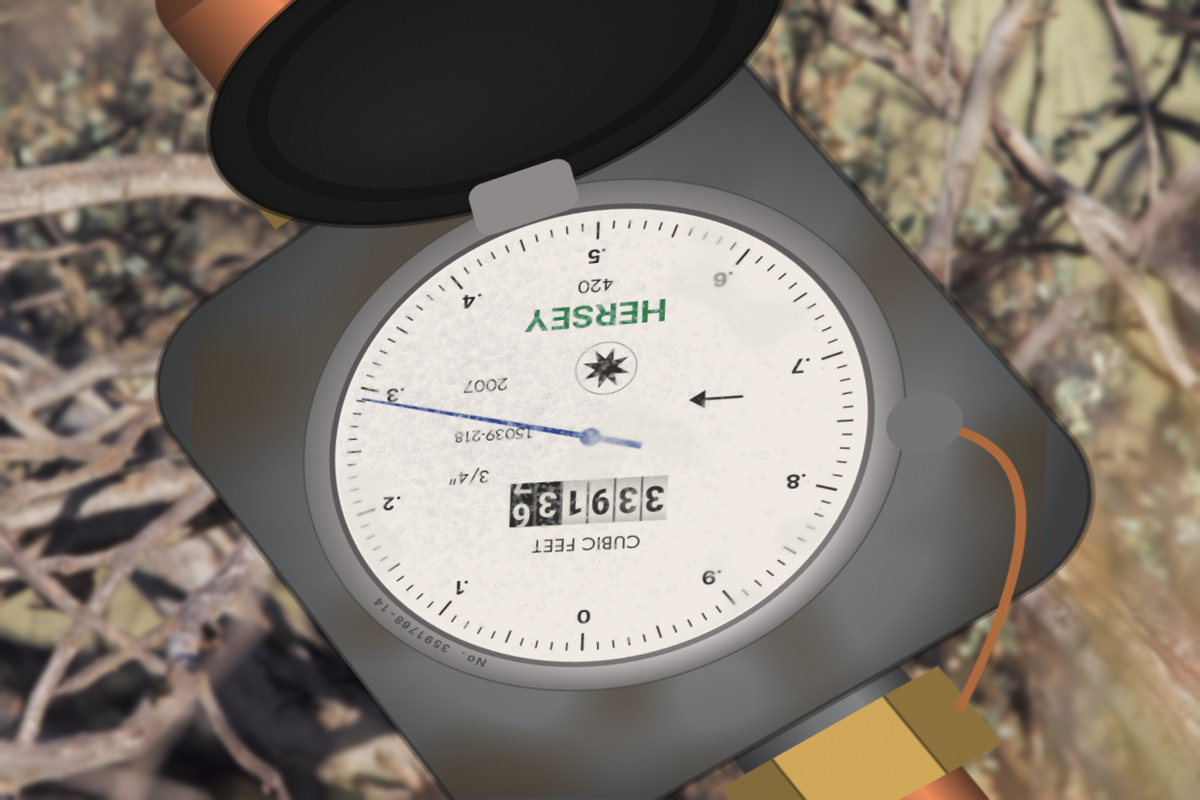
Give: 339136.29 ft³
